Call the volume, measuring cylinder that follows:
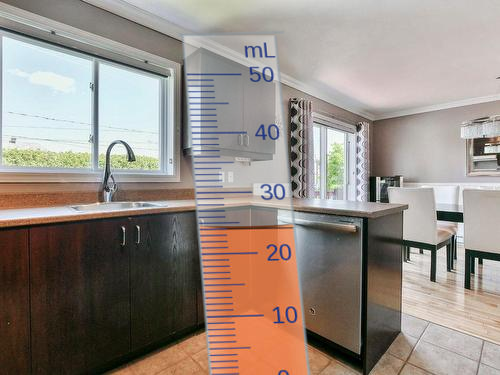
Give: 24 mL
